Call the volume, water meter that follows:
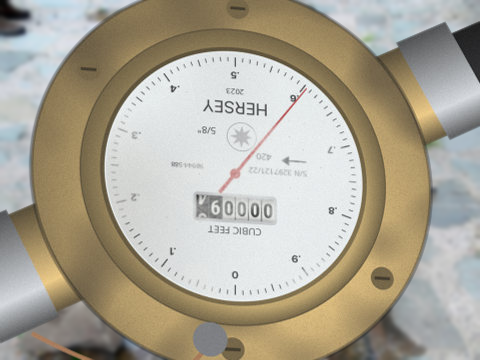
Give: 93.60 ft³
